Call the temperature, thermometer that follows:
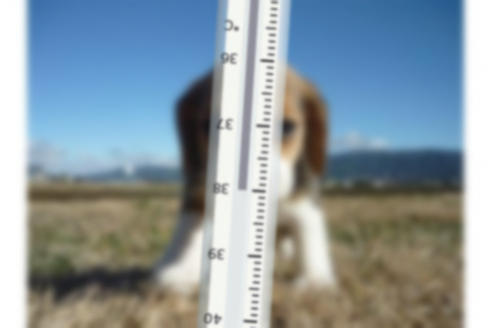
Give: 38 °C
